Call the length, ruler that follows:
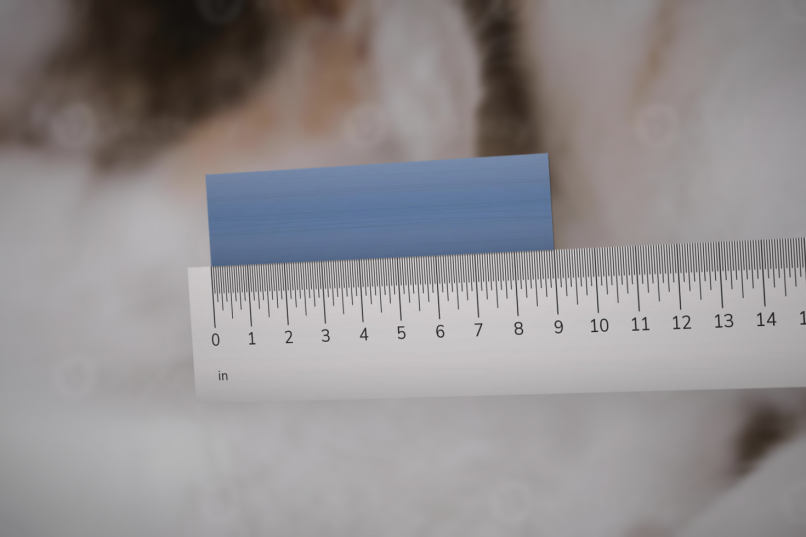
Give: 9 in
